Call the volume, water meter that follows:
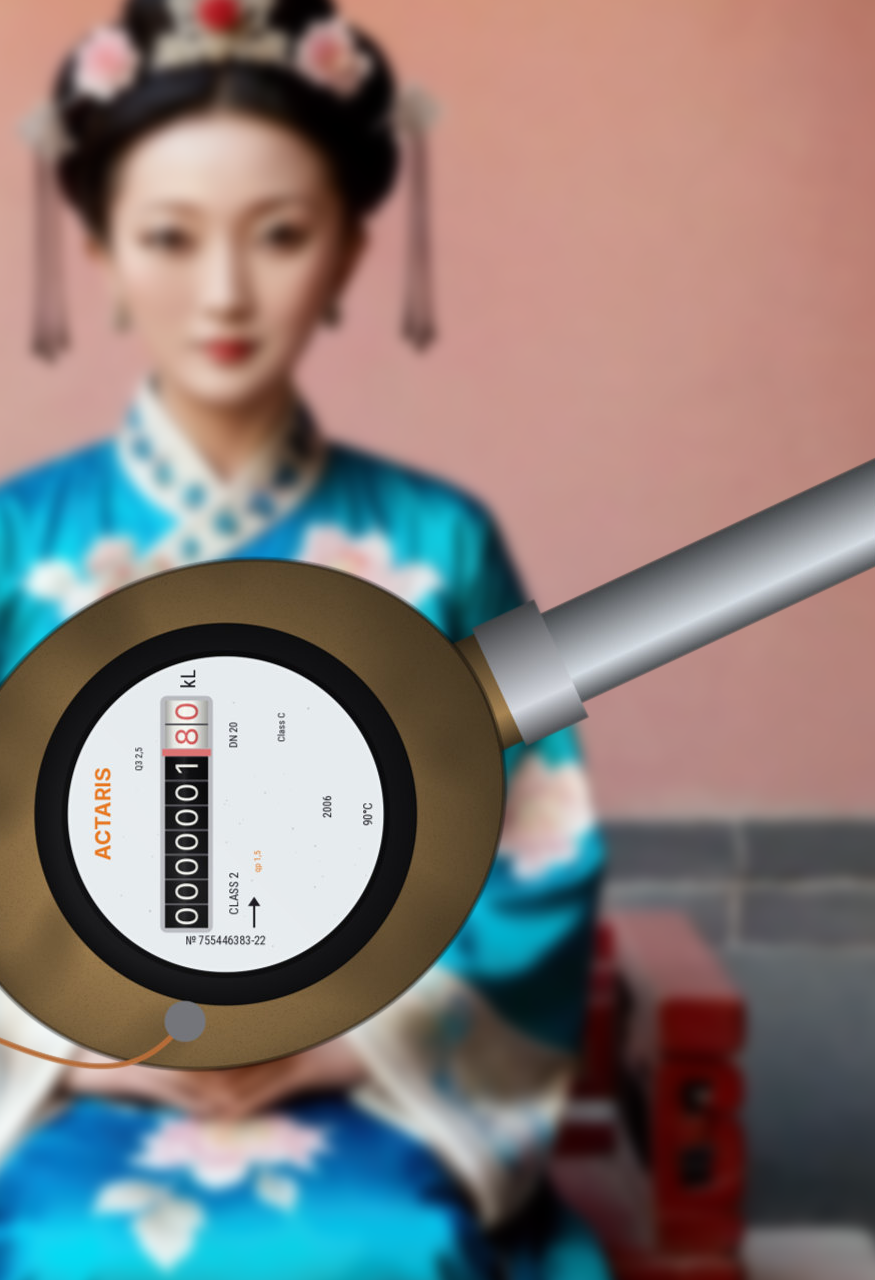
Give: 1.80 kL
